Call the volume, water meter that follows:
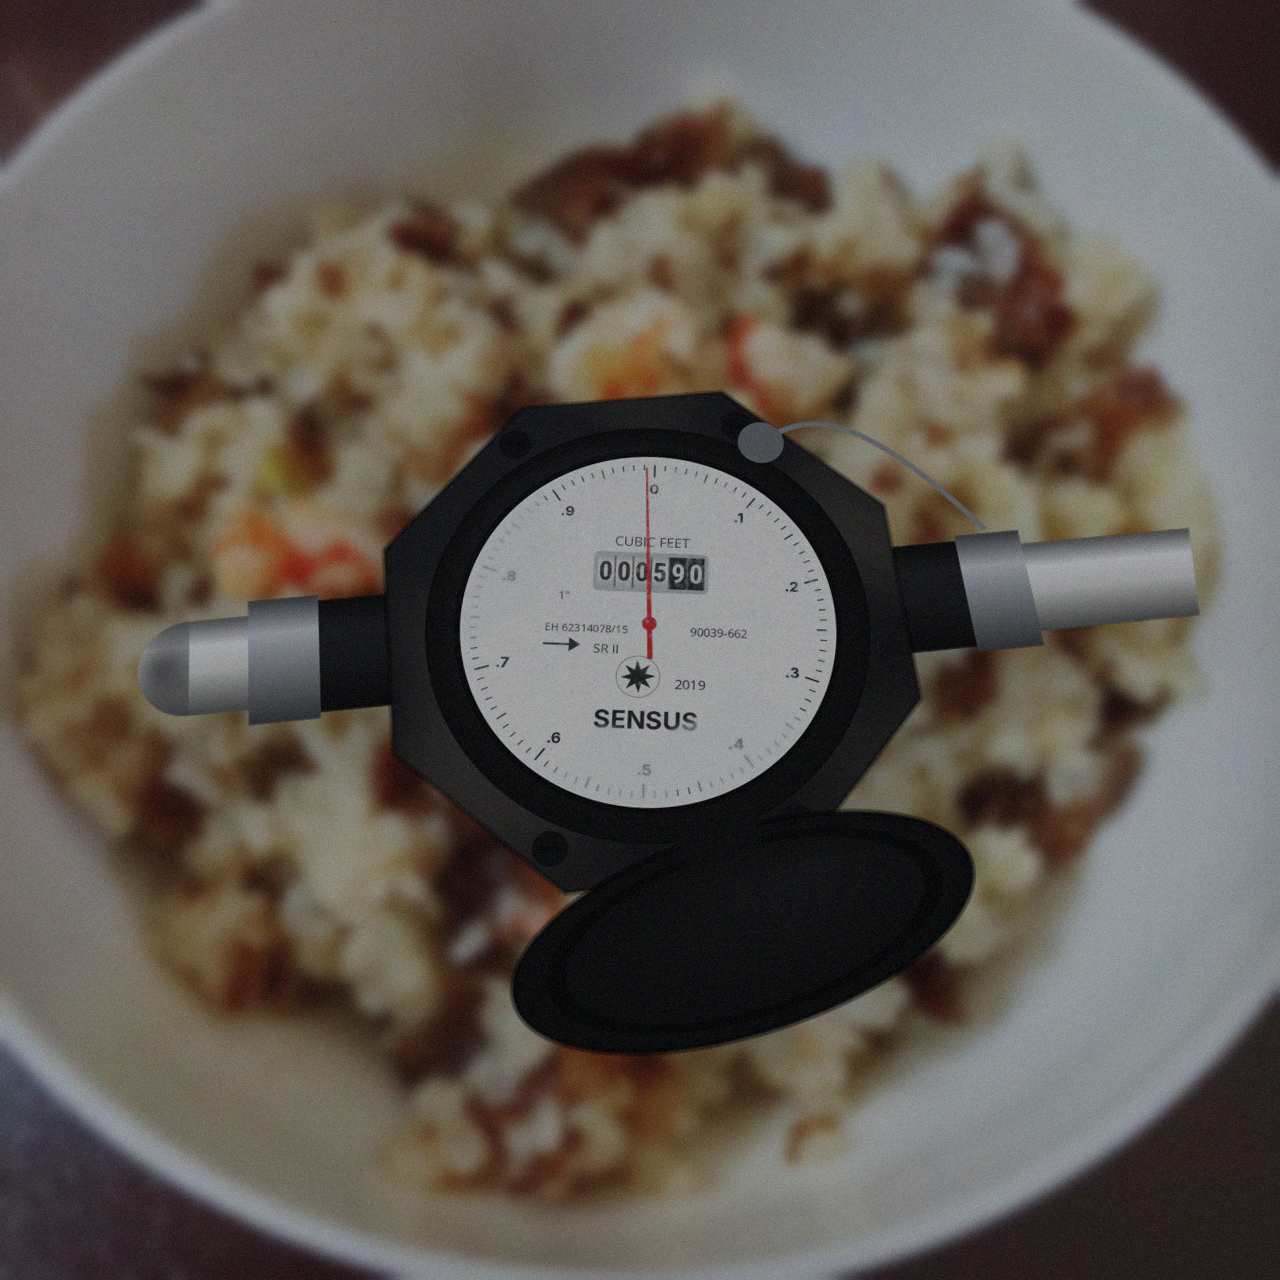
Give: 589.99 ft³
